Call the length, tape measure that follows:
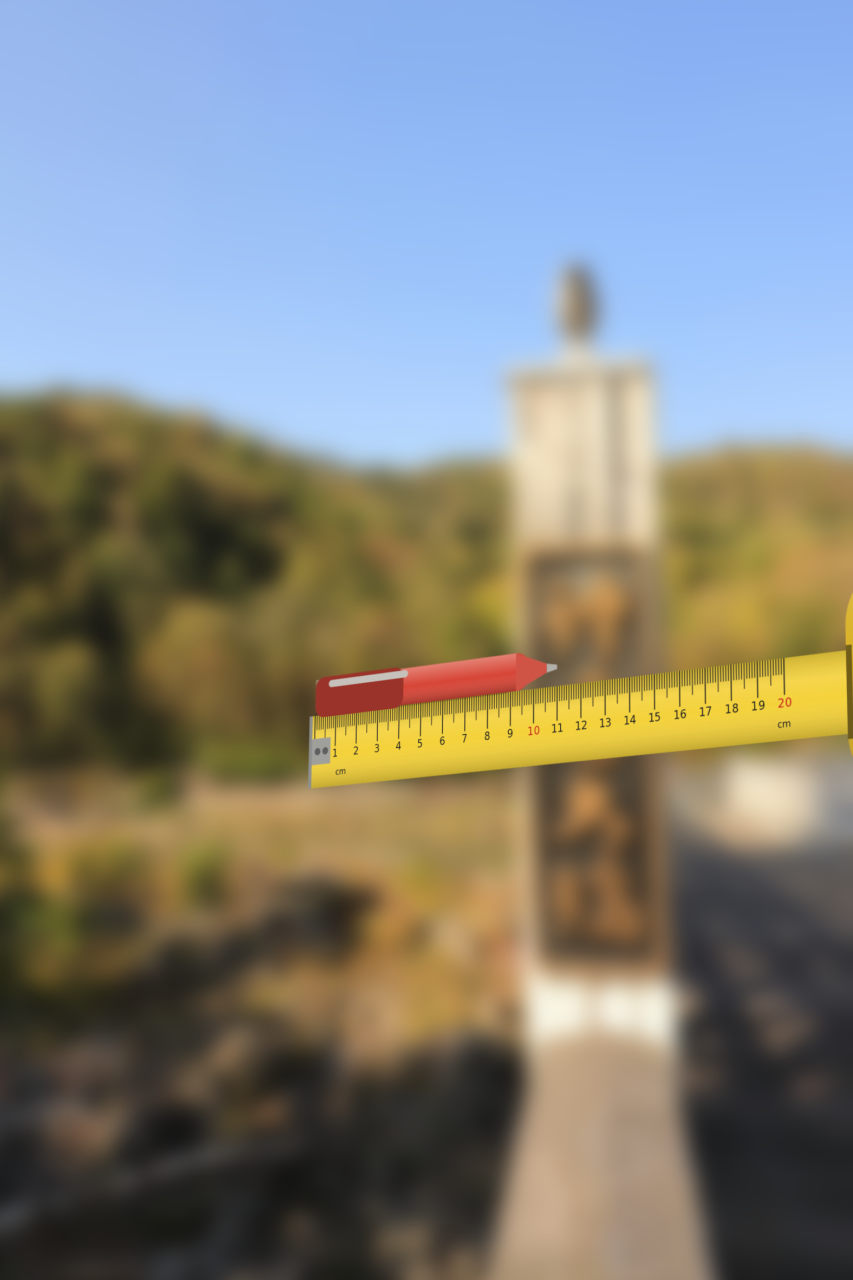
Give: 11 cm
